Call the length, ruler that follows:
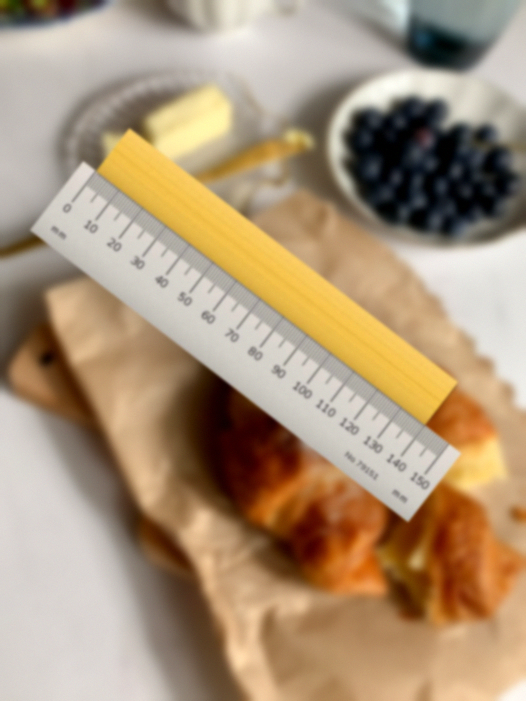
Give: 140 mm
